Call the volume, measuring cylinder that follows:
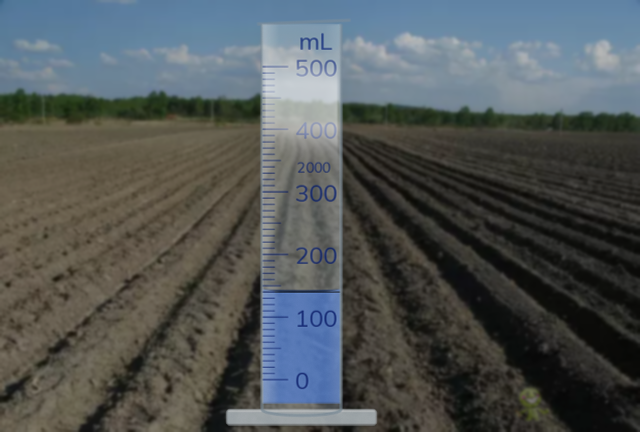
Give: 140 mL
